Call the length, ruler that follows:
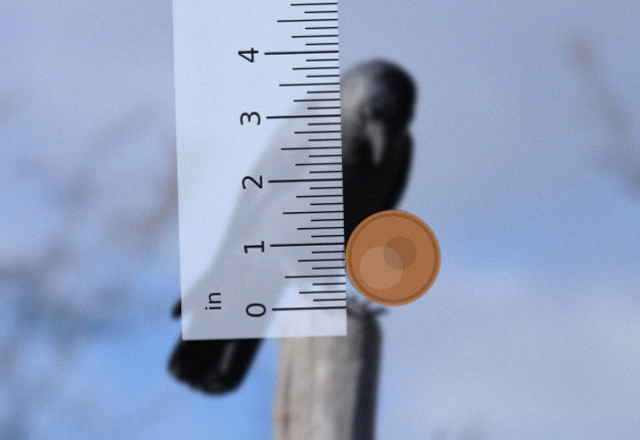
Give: 1.5 in
